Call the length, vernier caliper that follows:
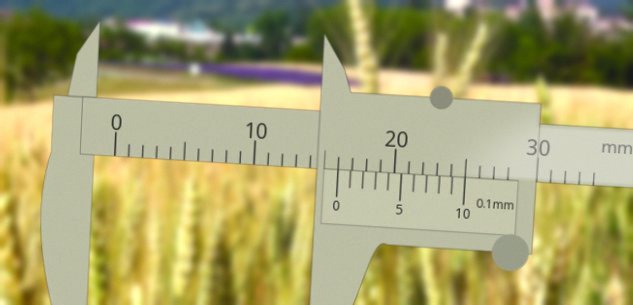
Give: 16.0 mm
